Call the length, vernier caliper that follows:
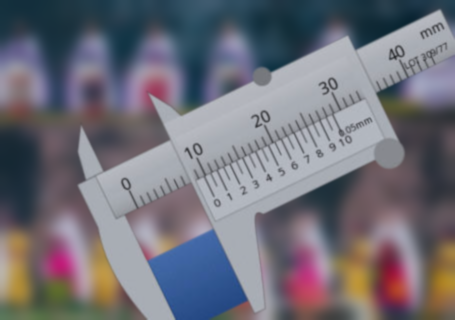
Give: 9.8 mm
